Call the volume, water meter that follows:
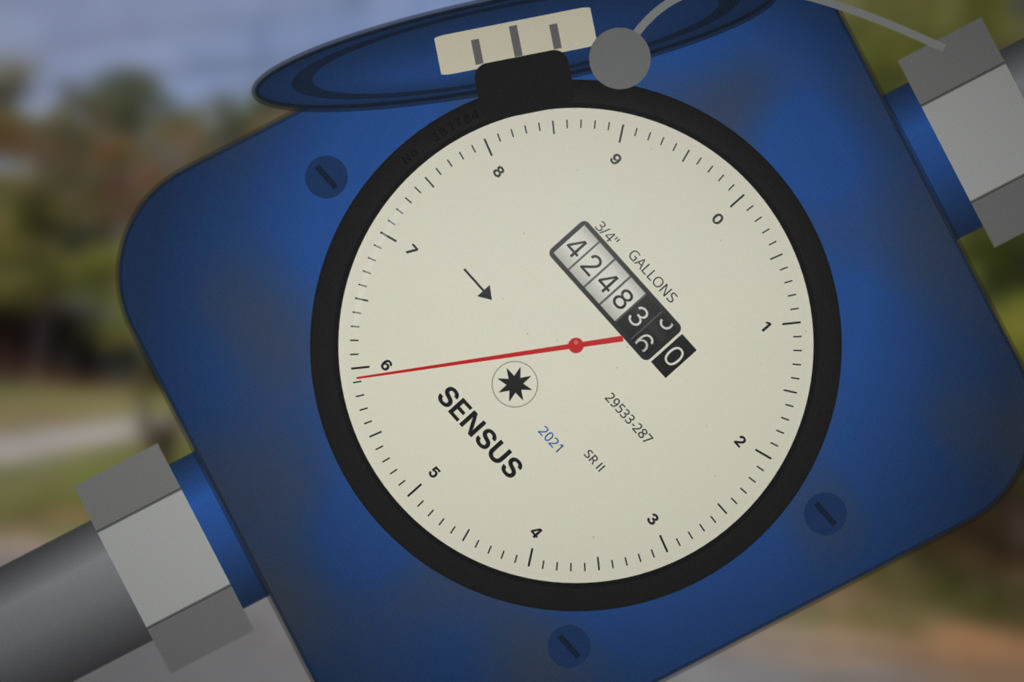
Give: 4248355.9 gal
